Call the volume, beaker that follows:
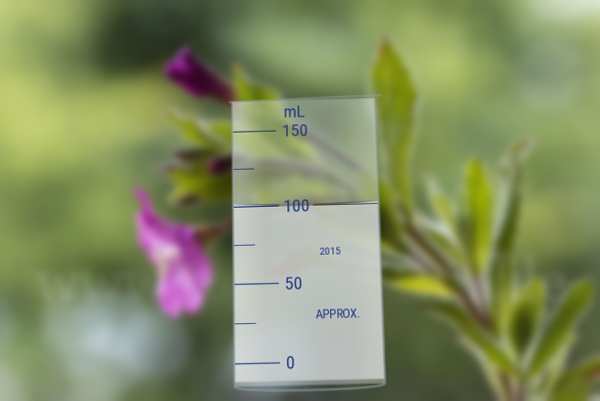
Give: 100 mL
